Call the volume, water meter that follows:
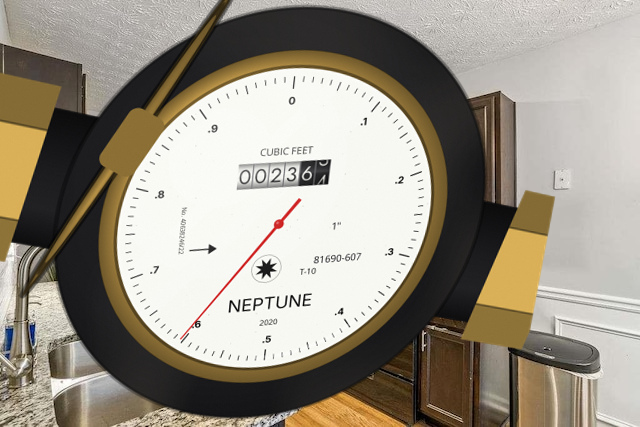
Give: 2363.60 ft³
